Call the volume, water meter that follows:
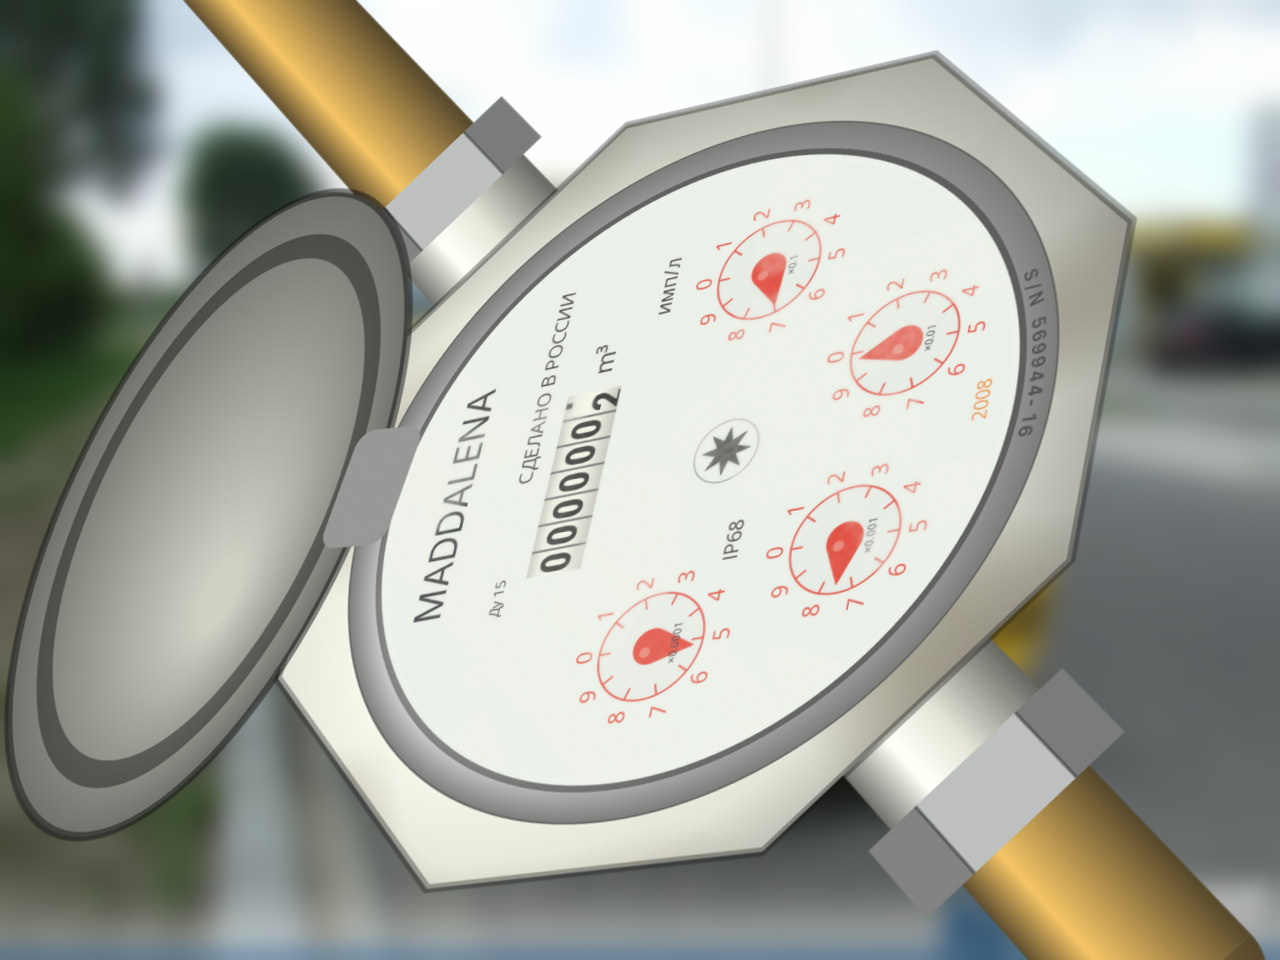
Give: 1.6975 m³
